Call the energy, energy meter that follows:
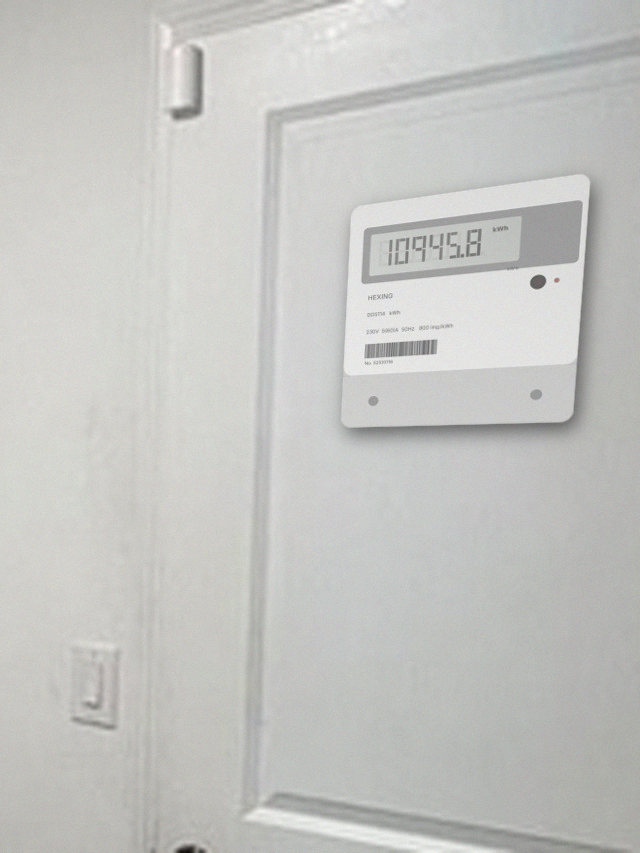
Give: 10945.8 kWh
